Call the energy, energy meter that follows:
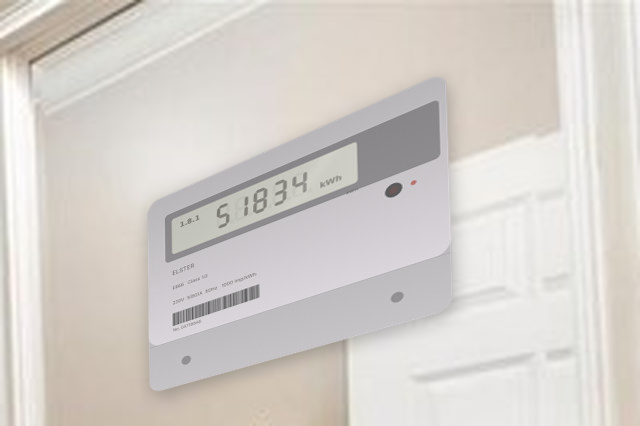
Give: 51834 kWh
